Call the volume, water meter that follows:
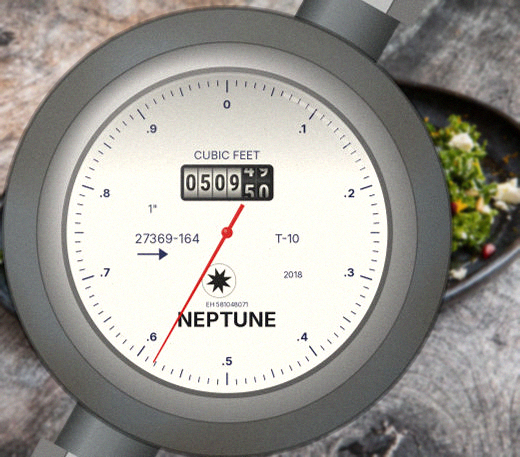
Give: 50949.58 ft³
